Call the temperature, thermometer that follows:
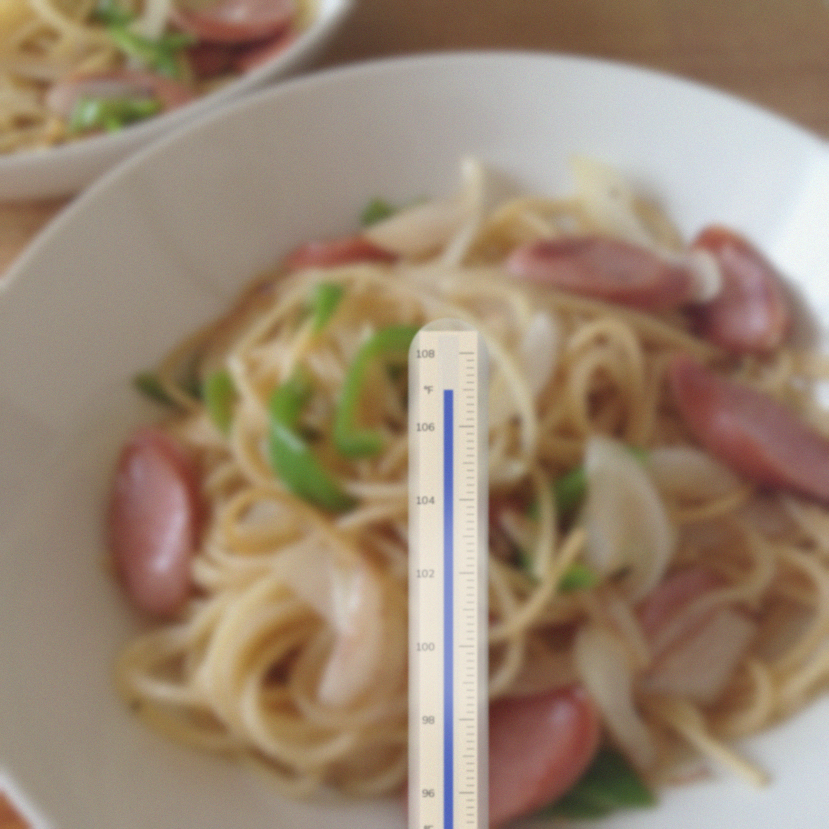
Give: 107 °F
